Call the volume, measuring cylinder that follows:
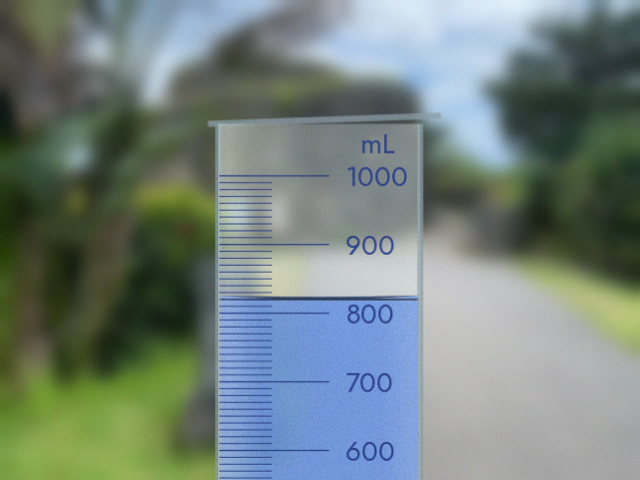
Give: 820 mL
